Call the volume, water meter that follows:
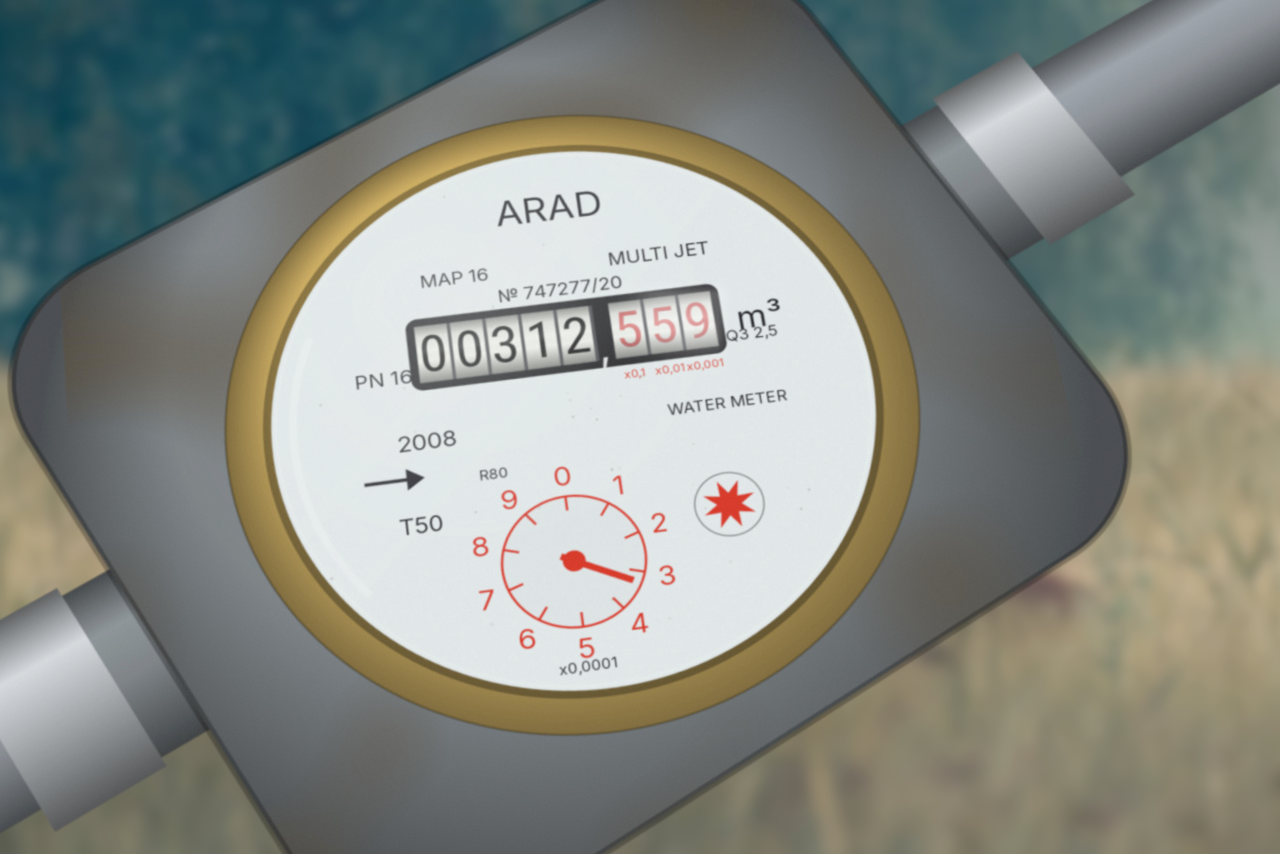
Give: 312.5593 m³
